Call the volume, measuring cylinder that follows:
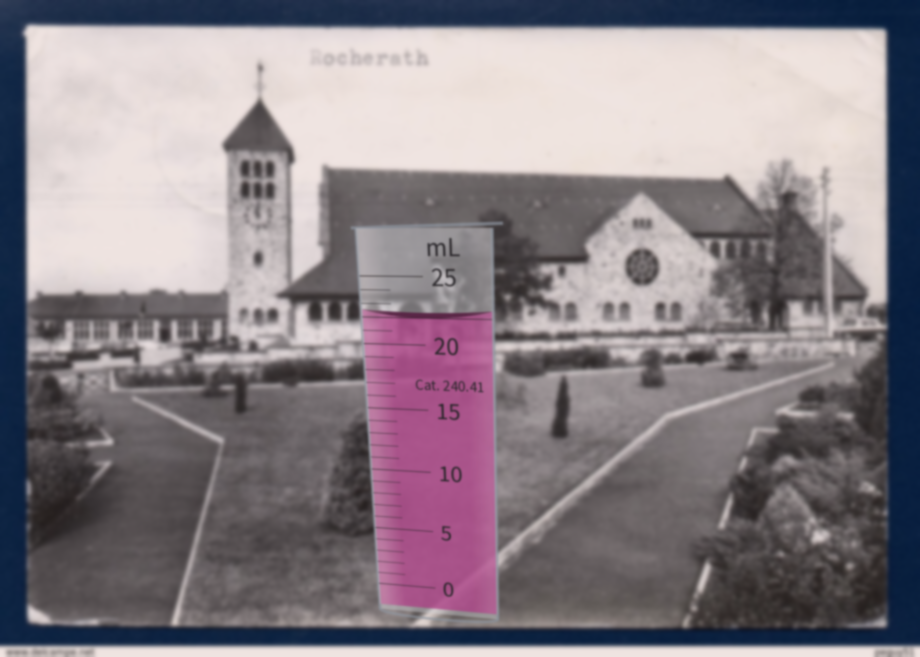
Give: 22 mL
